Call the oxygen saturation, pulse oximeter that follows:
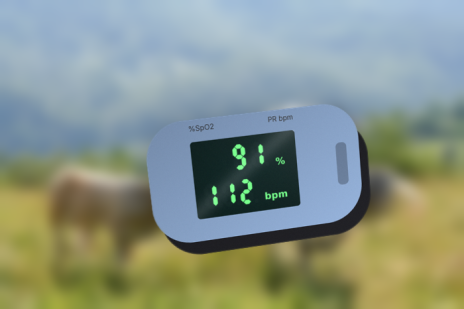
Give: 91 %
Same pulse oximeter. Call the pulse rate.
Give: 112 bpm
